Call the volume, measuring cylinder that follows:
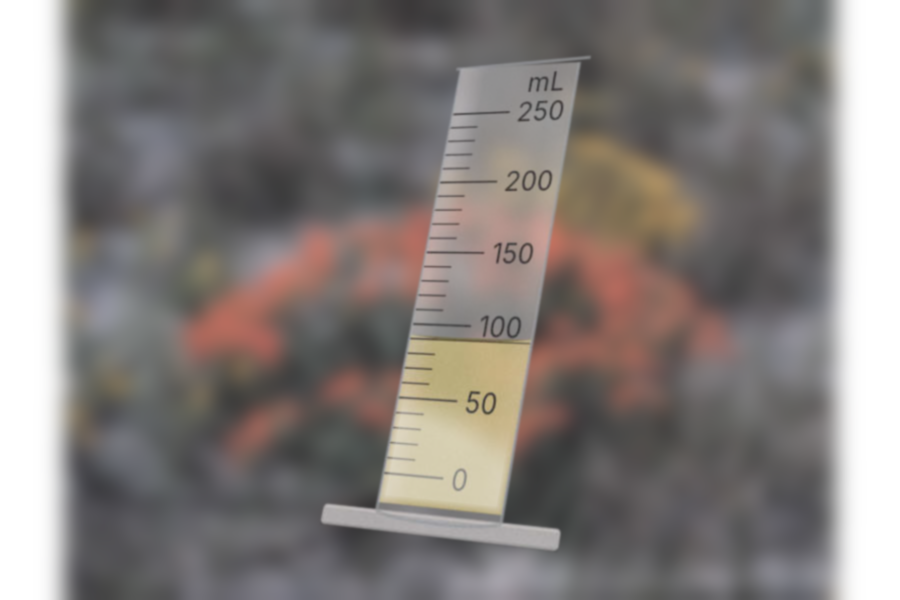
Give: 90 mL
